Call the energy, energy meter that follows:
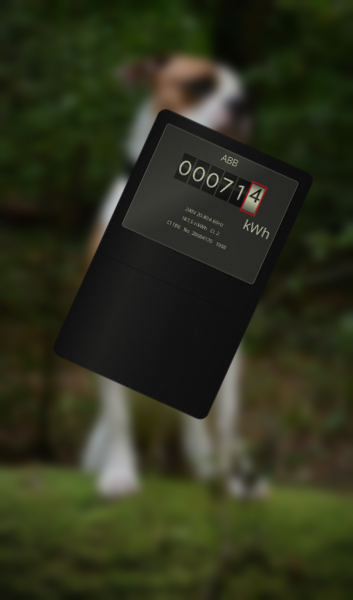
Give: 71.4 kWh
